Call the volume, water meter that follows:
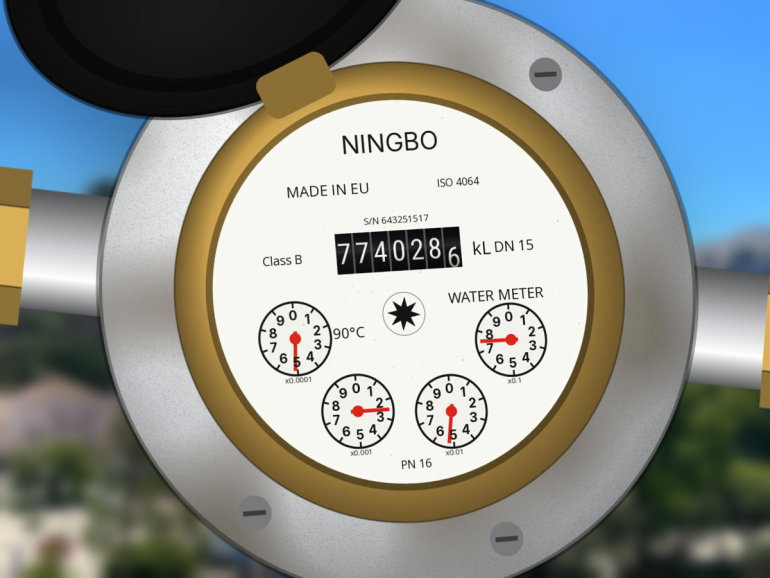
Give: 7740285.7525 kL
